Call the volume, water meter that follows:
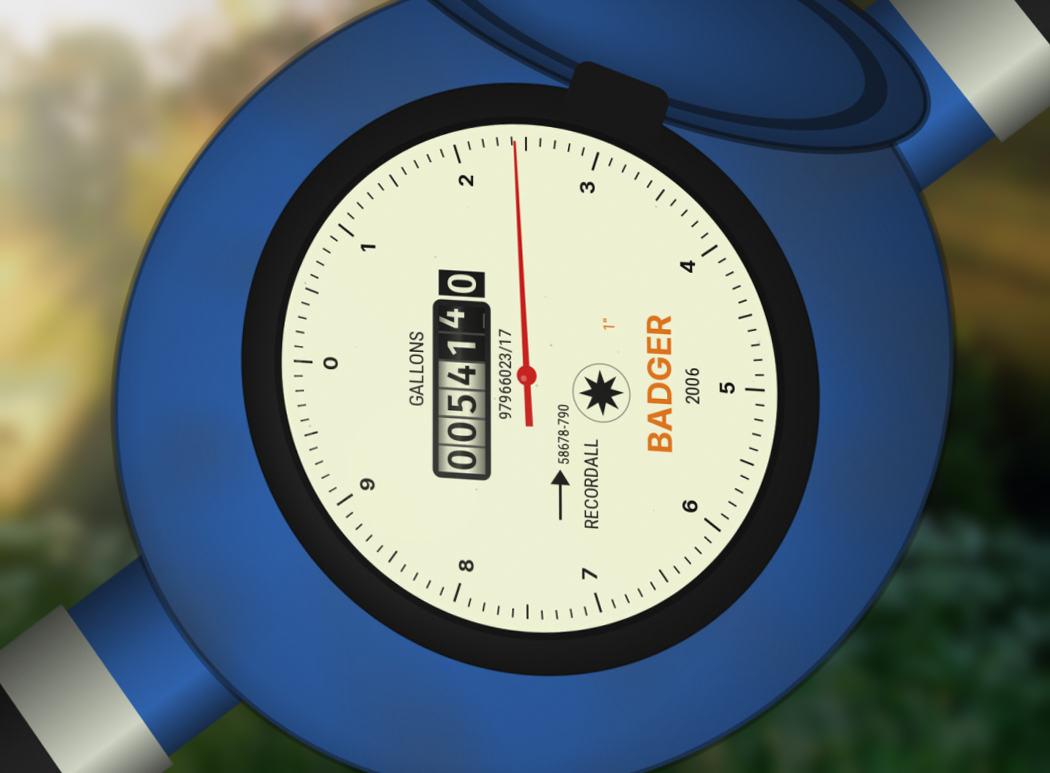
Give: 54142.4 gal
